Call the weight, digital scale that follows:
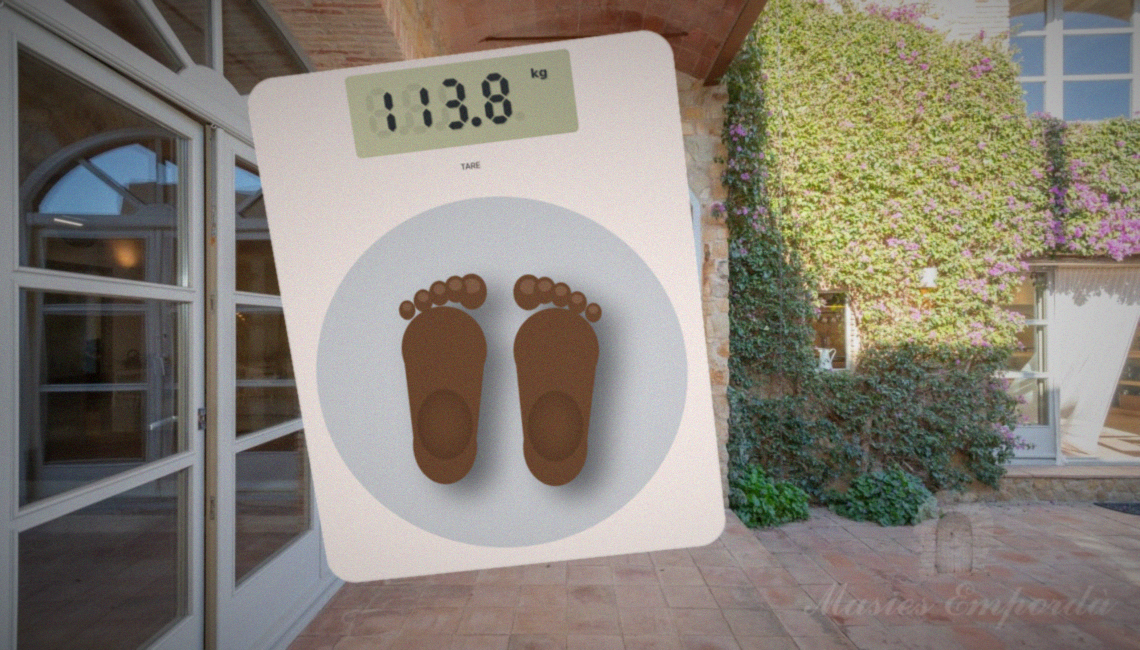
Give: 113.8 kg
